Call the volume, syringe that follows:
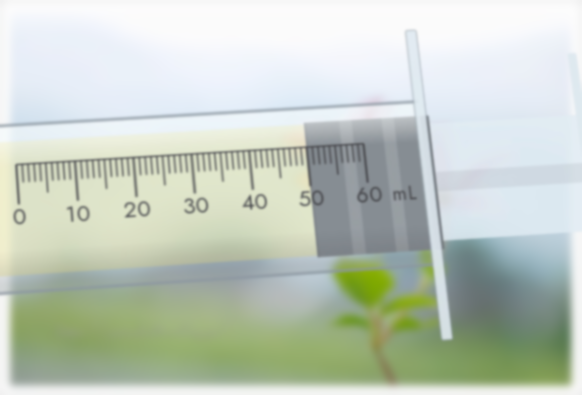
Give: 50 mL
